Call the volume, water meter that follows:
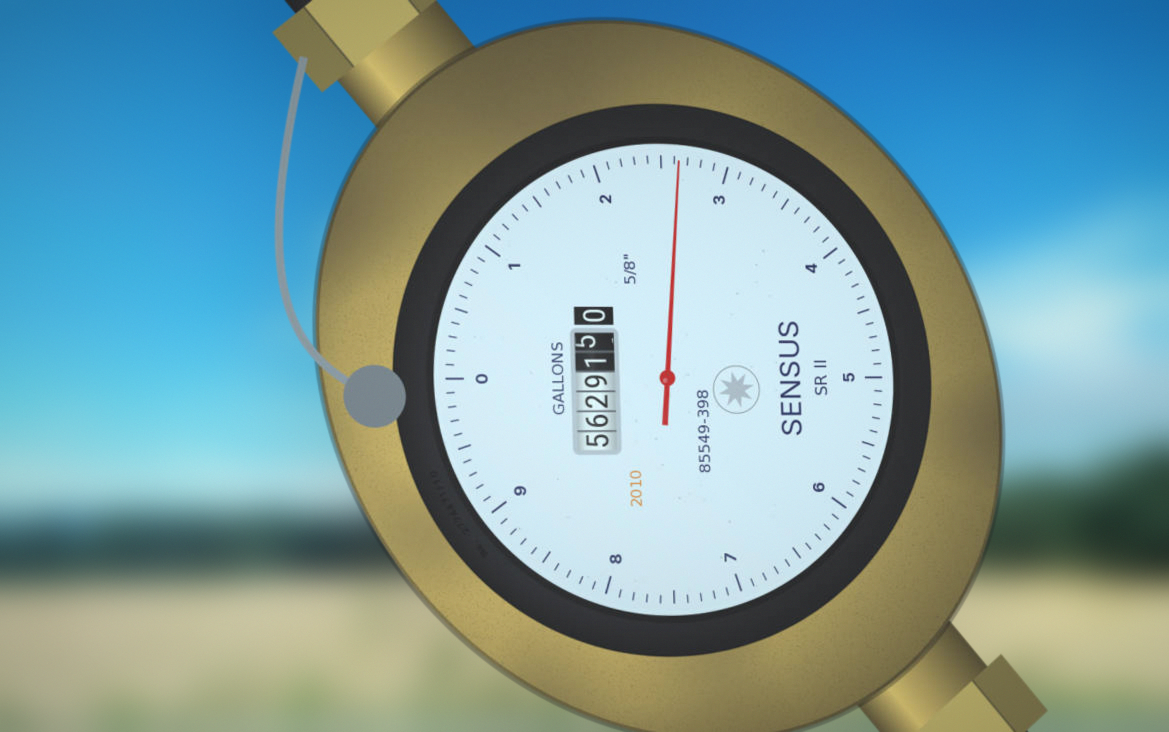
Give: 5629152.6 gal
